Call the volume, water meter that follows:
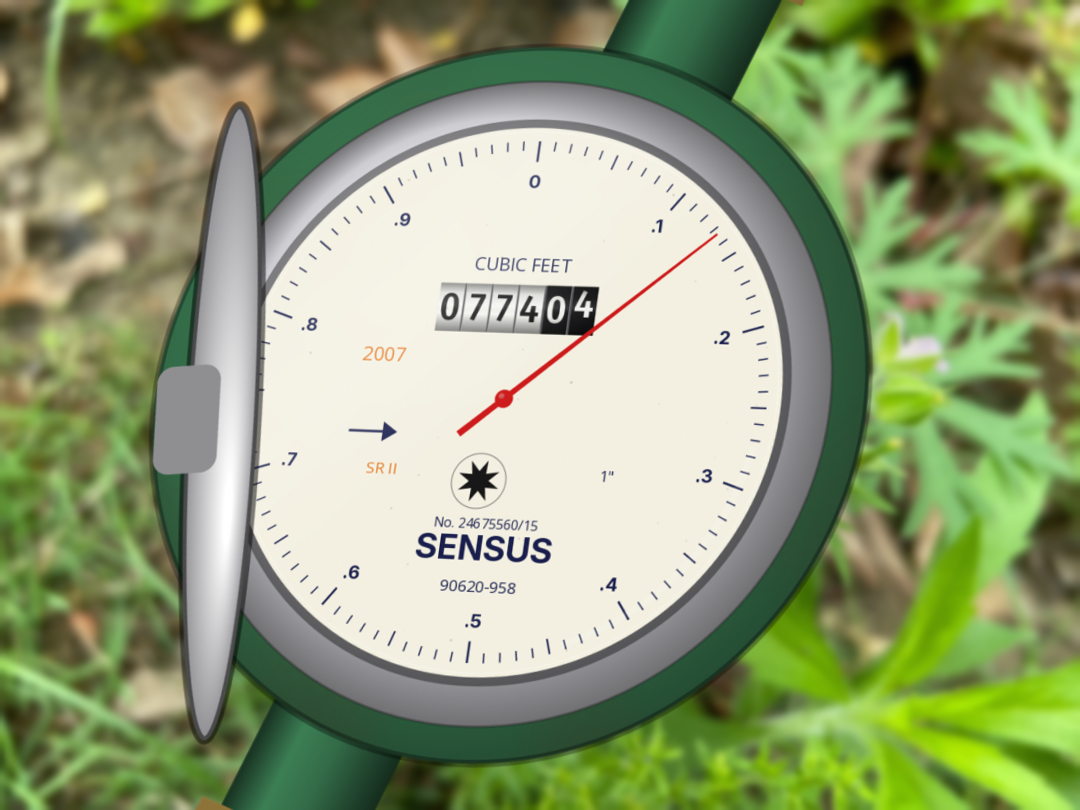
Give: 77404.13 ft³
